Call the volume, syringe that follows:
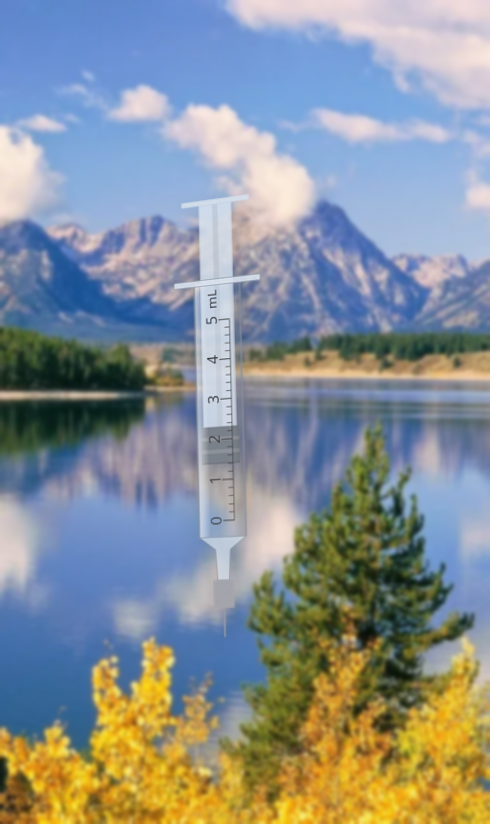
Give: 1.4 mL
